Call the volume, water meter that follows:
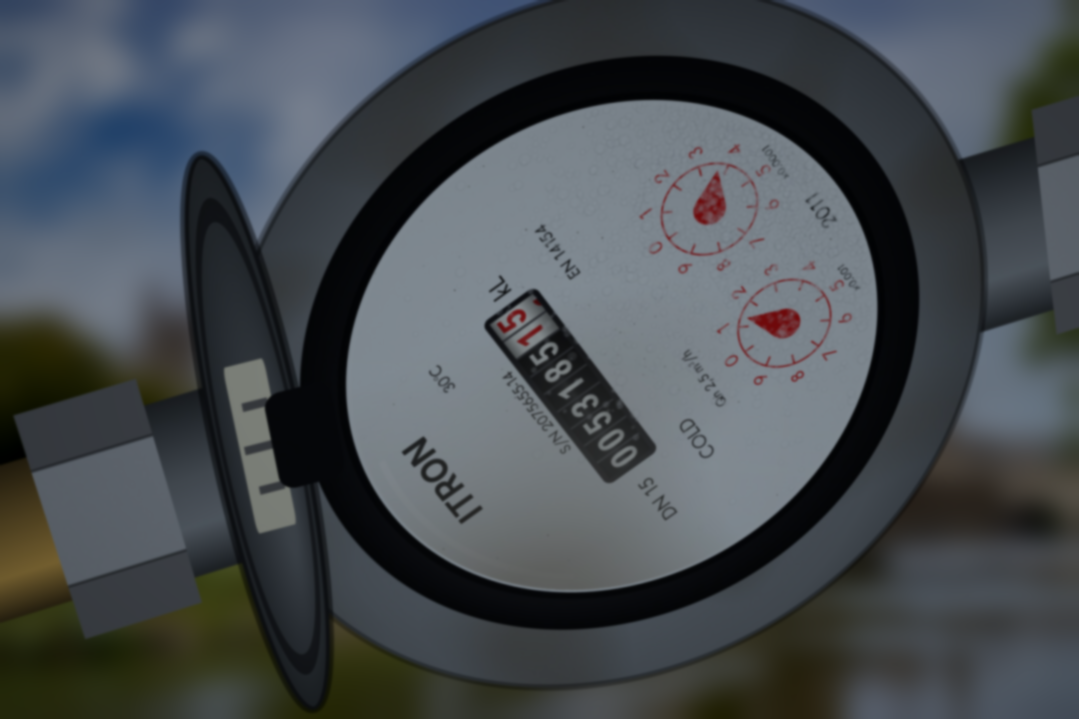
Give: 53185.1513 kL
